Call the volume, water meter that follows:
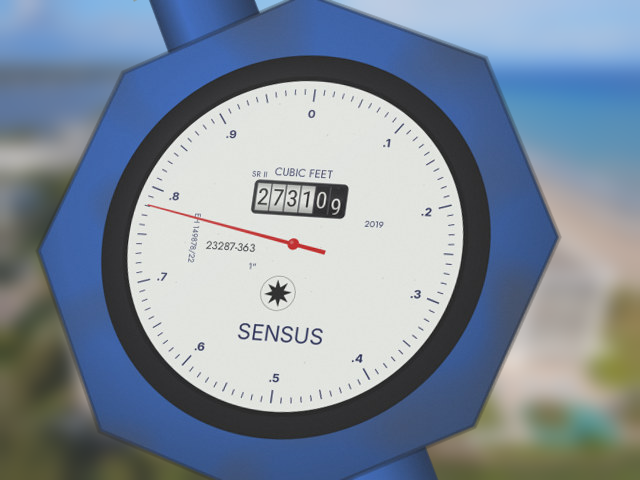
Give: 273108.78 ft³
